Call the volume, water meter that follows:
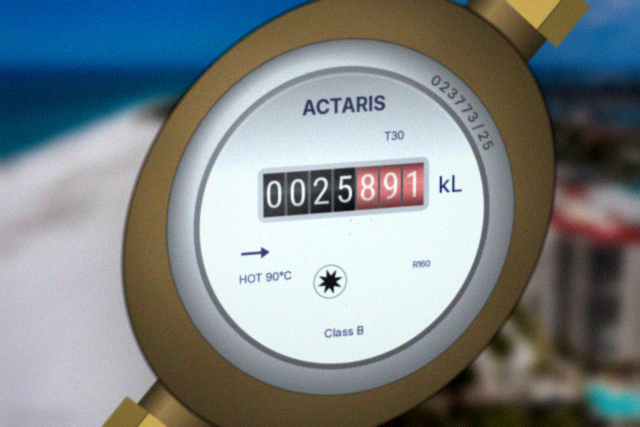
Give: 25.891 kL
